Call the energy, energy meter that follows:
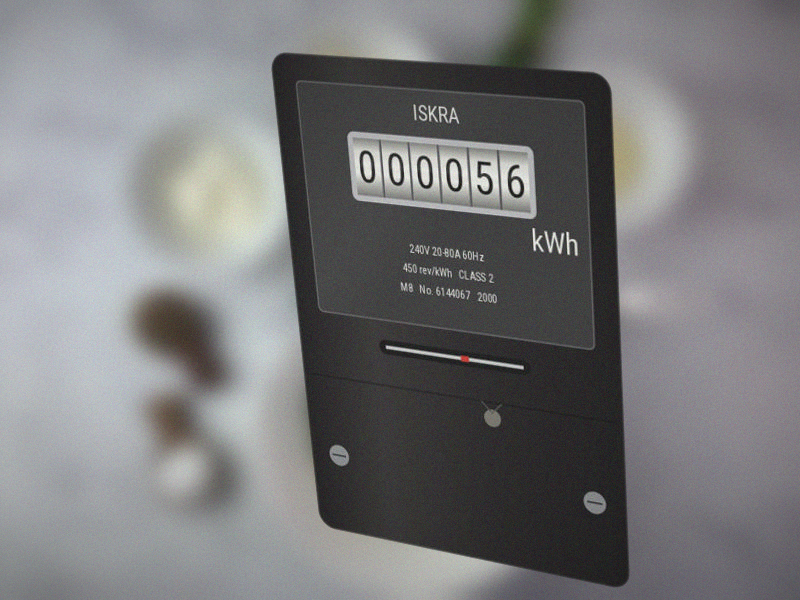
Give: 56 kWh
